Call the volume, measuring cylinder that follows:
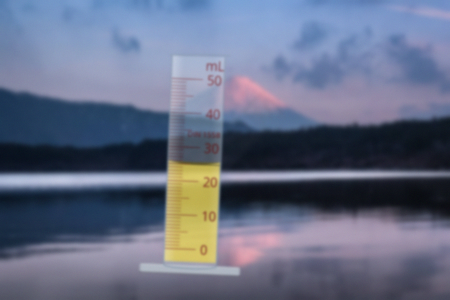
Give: 25 mL
